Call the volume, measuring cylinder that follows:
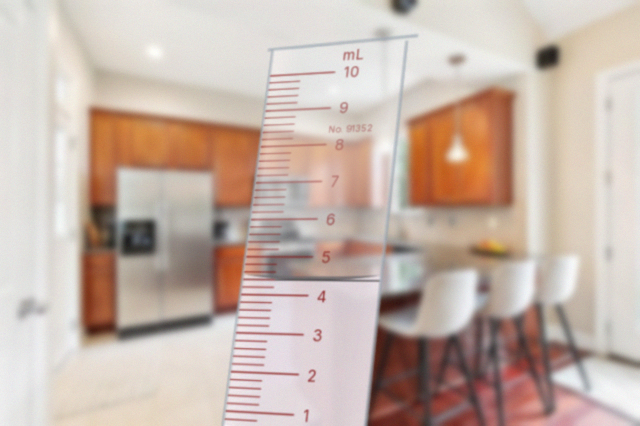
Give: 4.4 mL
